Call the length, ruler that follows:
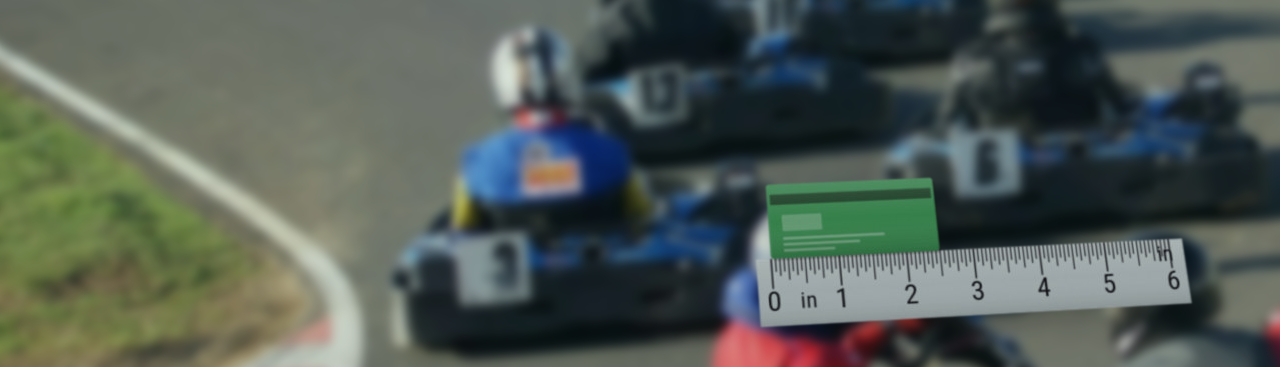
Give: 2.5 in
